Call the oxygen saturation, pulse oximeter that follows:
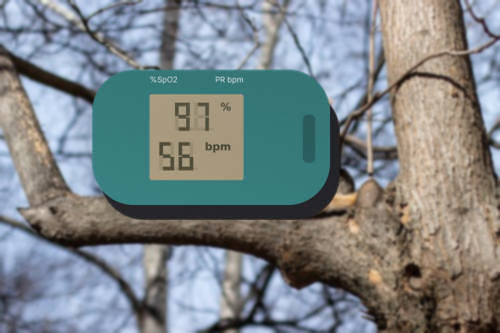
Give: 97 %
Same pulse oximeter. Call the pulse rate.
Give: 56 bpm
